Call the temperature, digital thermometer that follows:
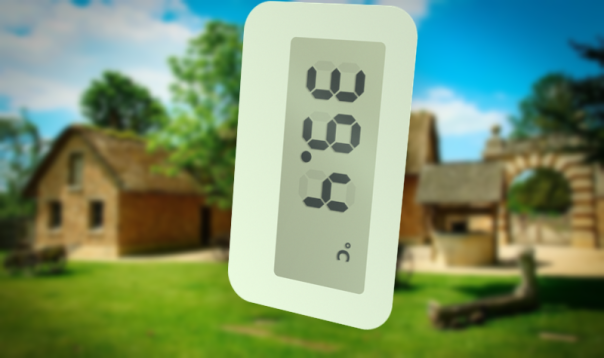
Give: 39.4 °C
